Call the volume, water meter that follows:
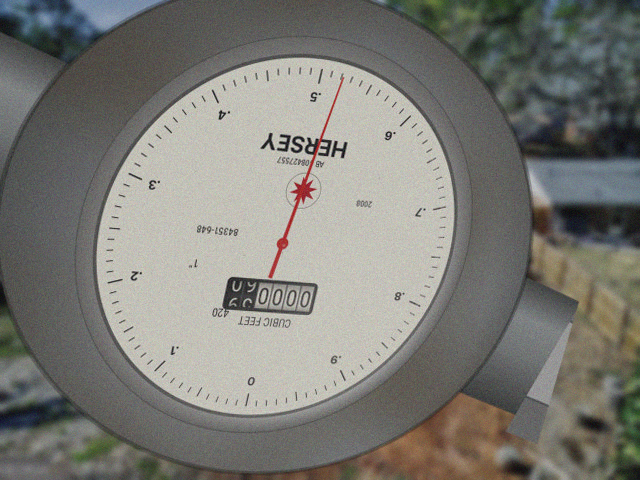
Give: 59.52 ft³
